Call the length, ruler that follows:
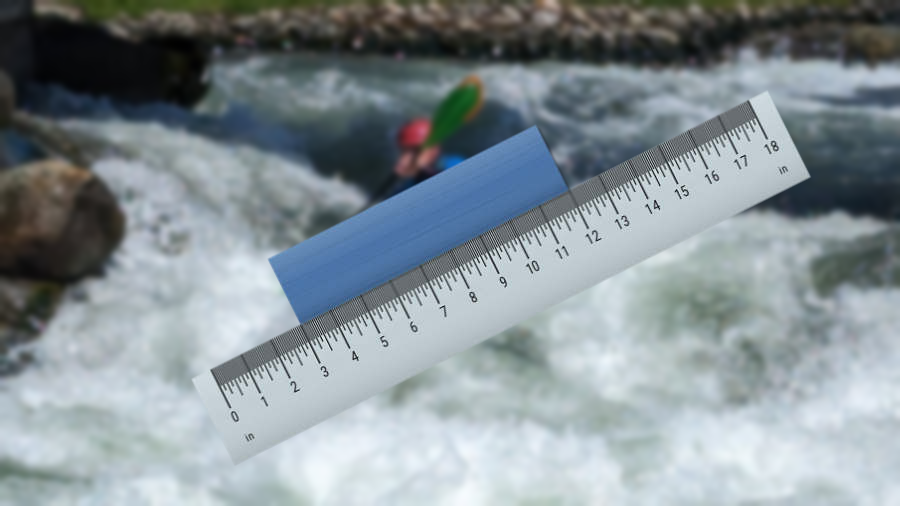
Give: 9 in
